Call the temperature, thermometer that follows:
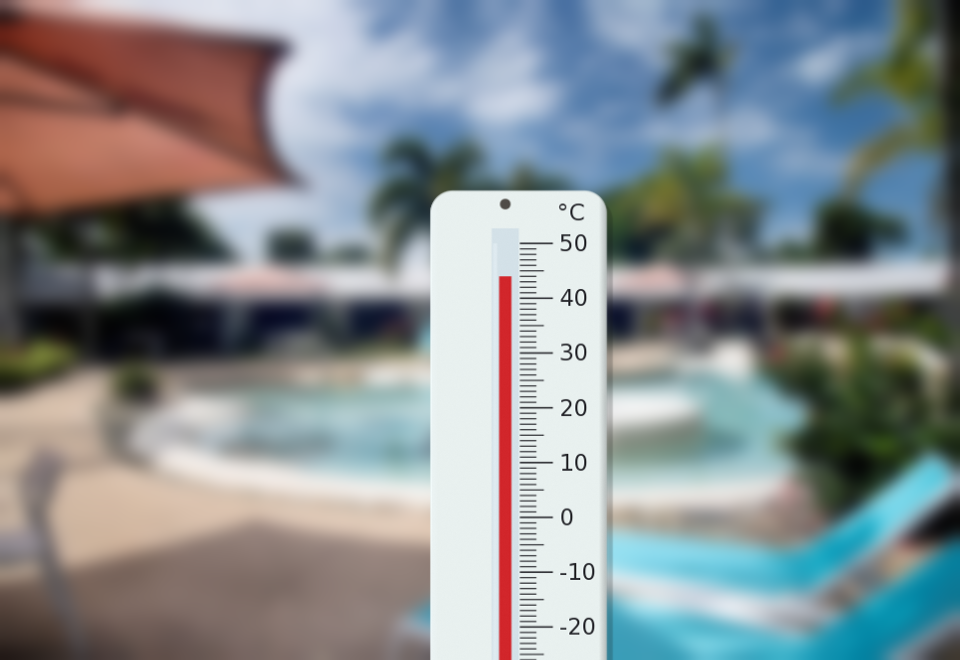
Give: 44 °C
